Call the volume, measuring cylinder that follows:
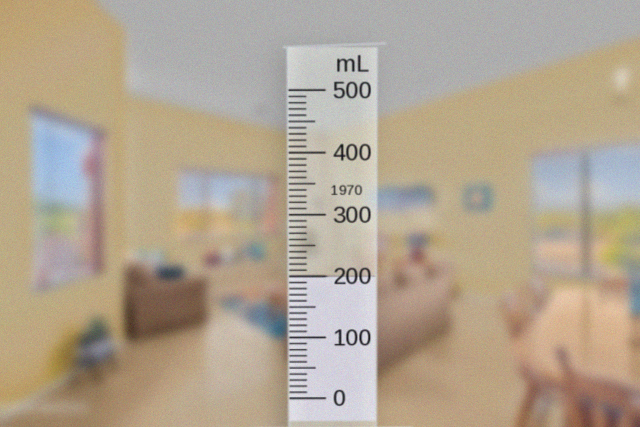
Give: 200 mL
